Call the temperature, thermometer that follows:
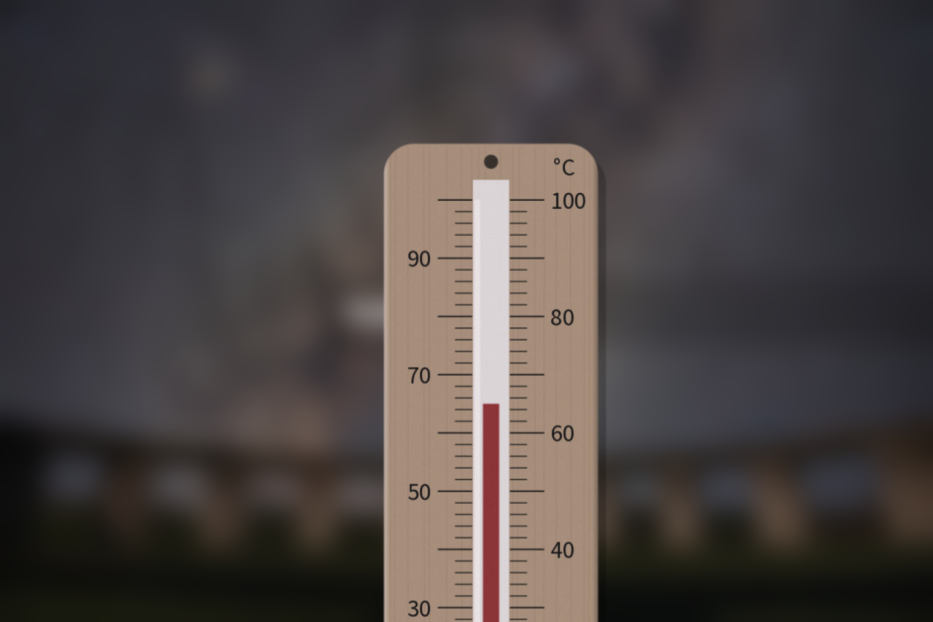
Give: 65 °C
